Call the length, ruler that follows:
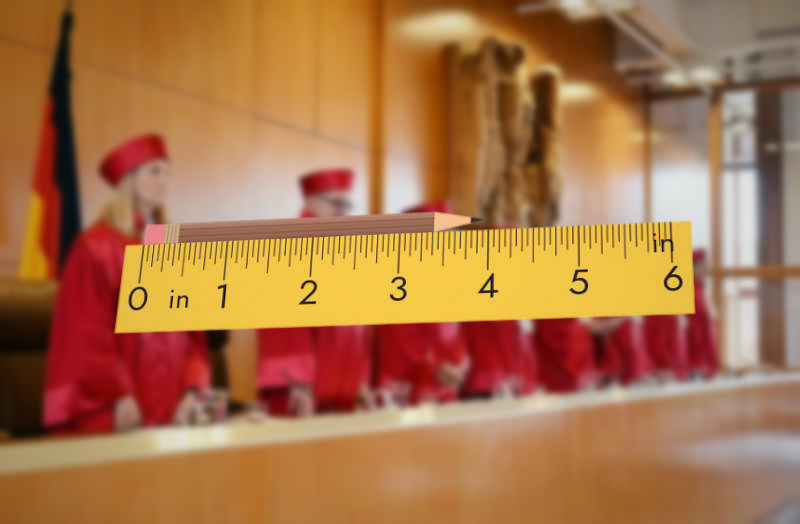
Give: 3.9375 in
